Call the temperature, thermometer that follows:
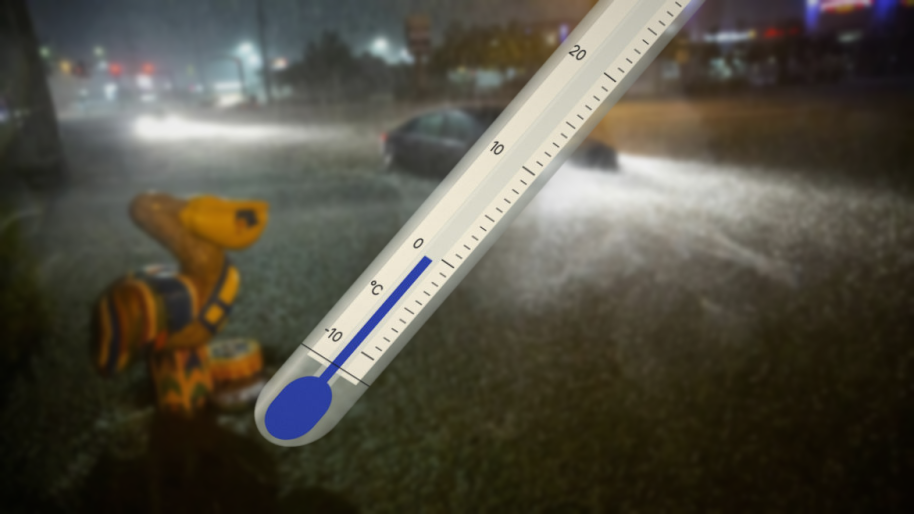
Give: -0.5 °C
